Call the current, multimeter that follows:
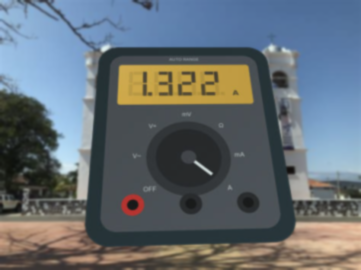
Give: 1.322 A
